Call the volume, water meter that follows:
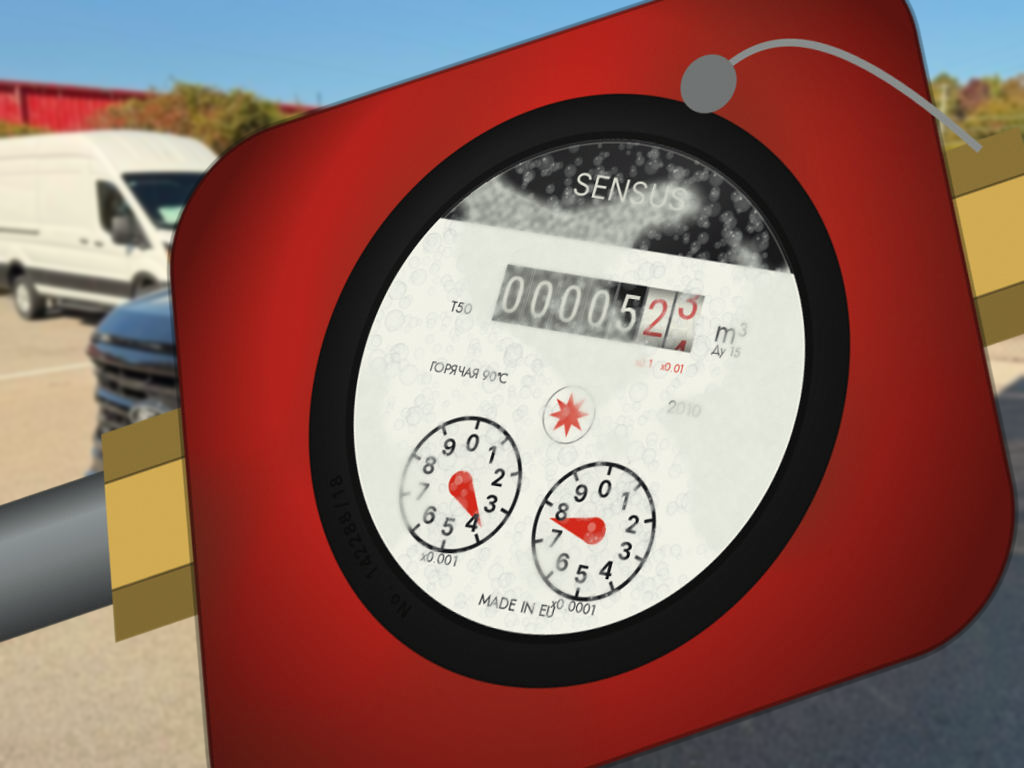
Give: 5.2337 m³
